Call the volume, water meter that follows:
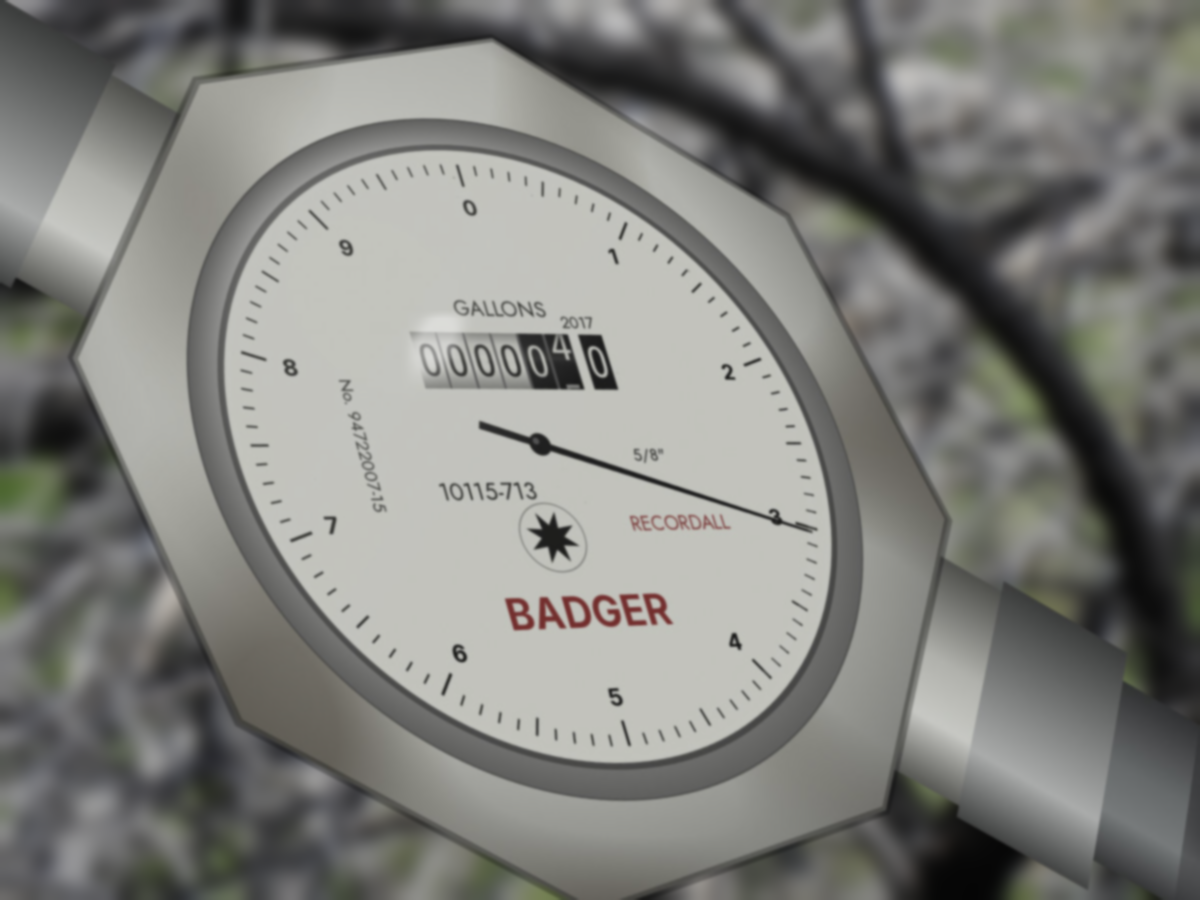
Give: 43.0 gal
